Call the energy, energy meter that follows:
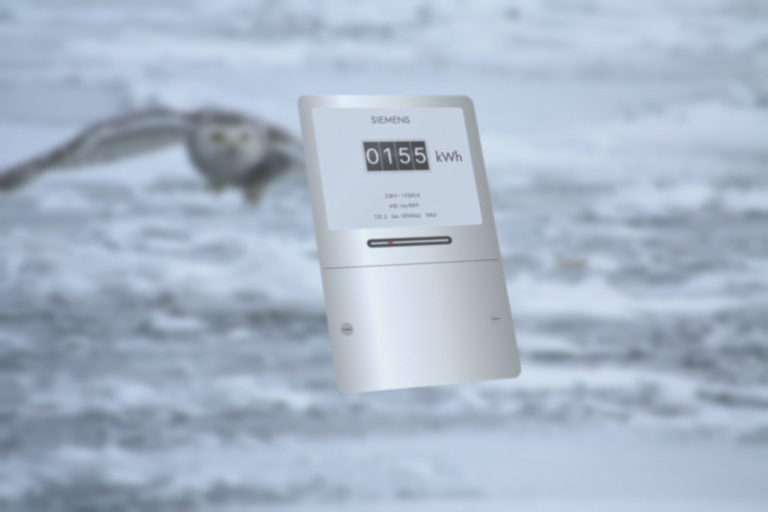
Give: 155 kWh
